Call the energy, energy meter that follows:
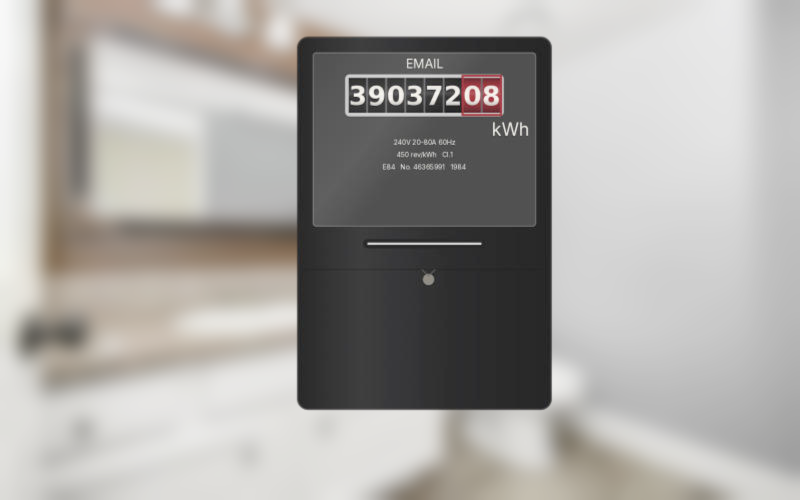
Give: 390372.08 kWh
